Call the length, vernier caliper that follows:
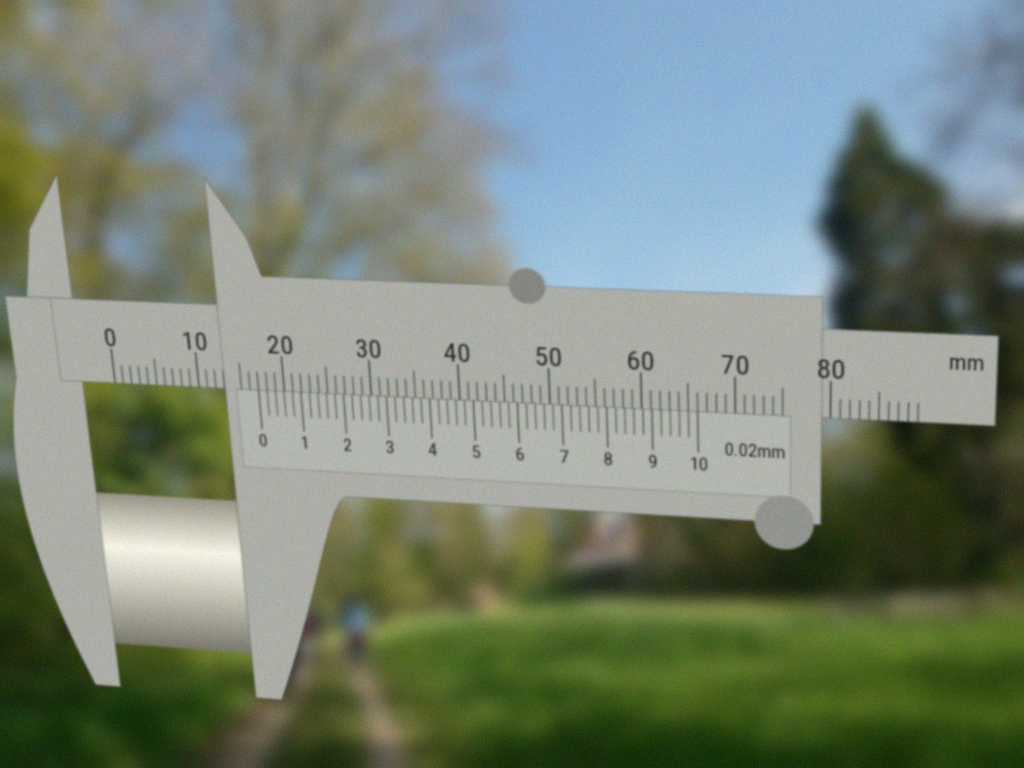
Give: 17.0 mm
